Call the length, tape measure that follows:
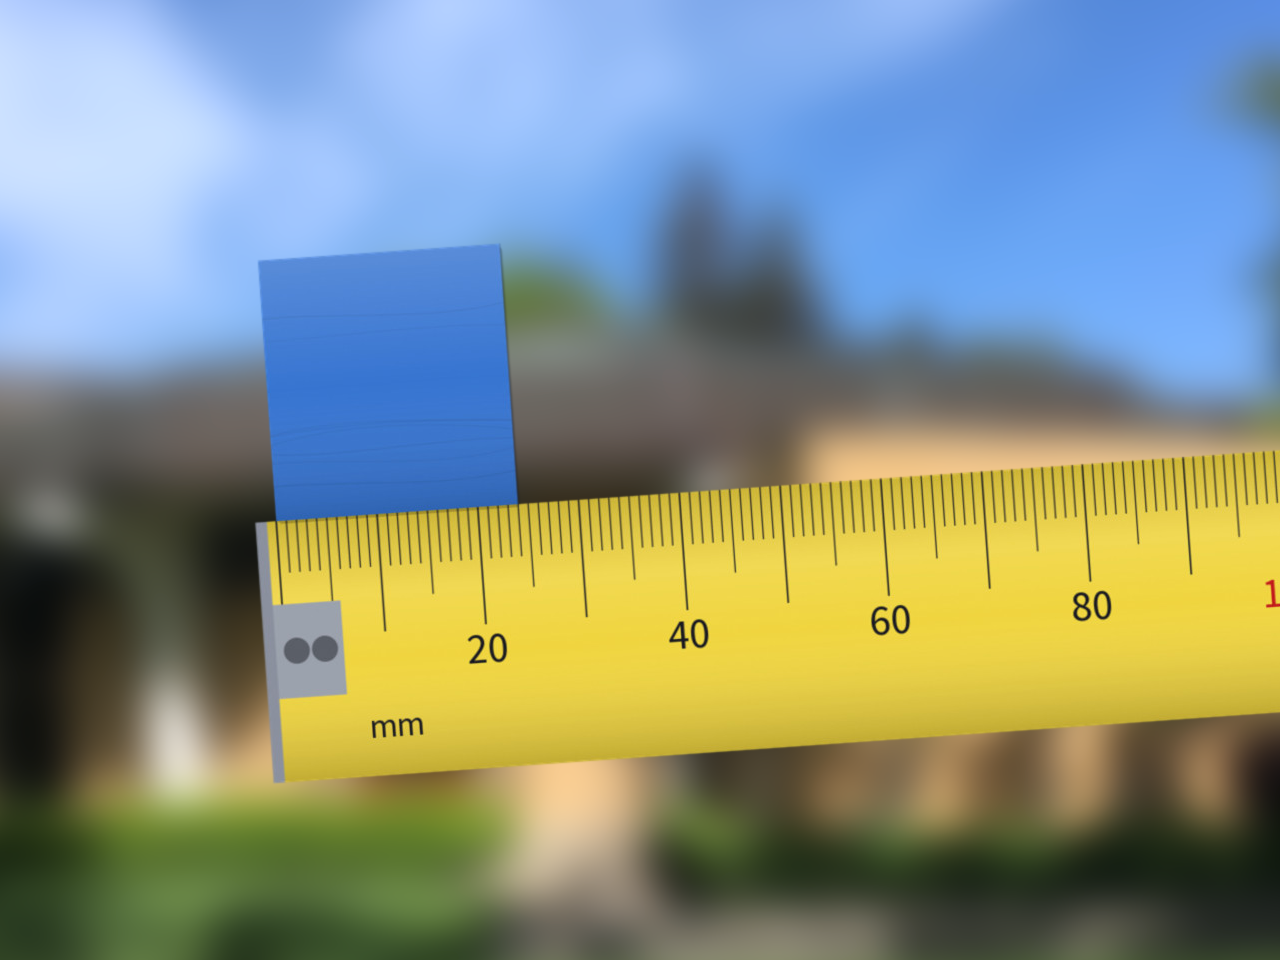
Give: 24 mm
